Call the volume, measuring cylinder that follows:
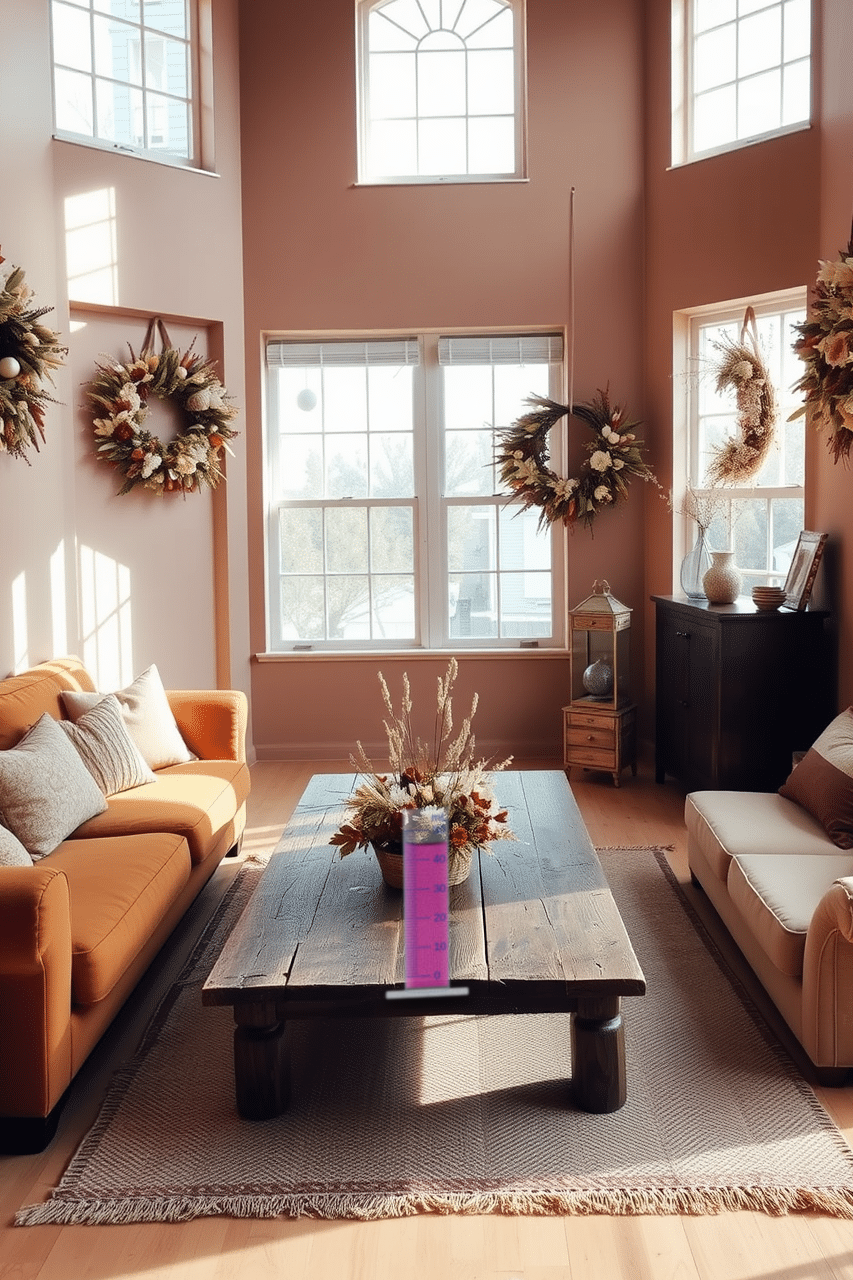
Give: 45 mL
